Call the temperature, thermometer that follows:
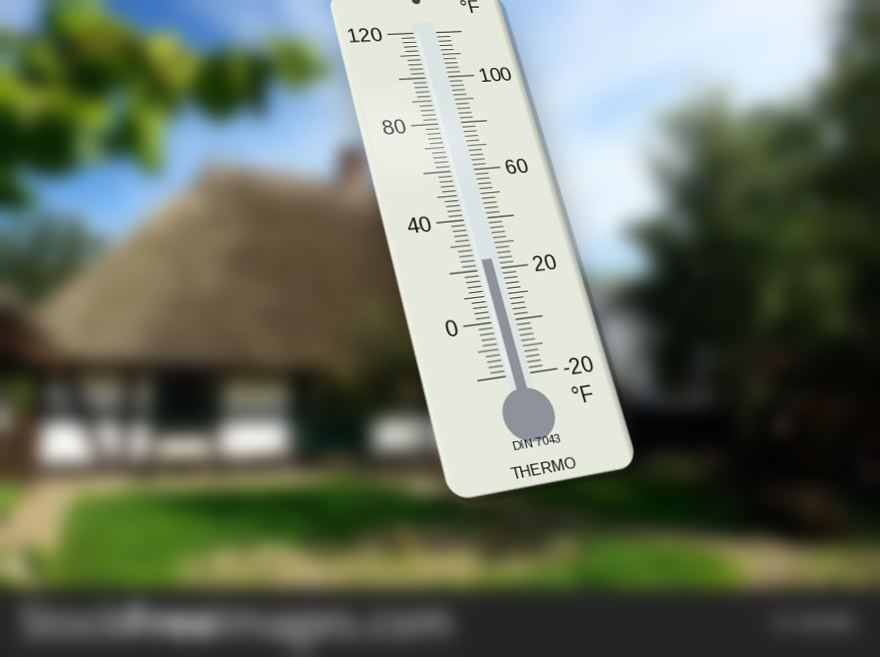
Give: 24 °F
